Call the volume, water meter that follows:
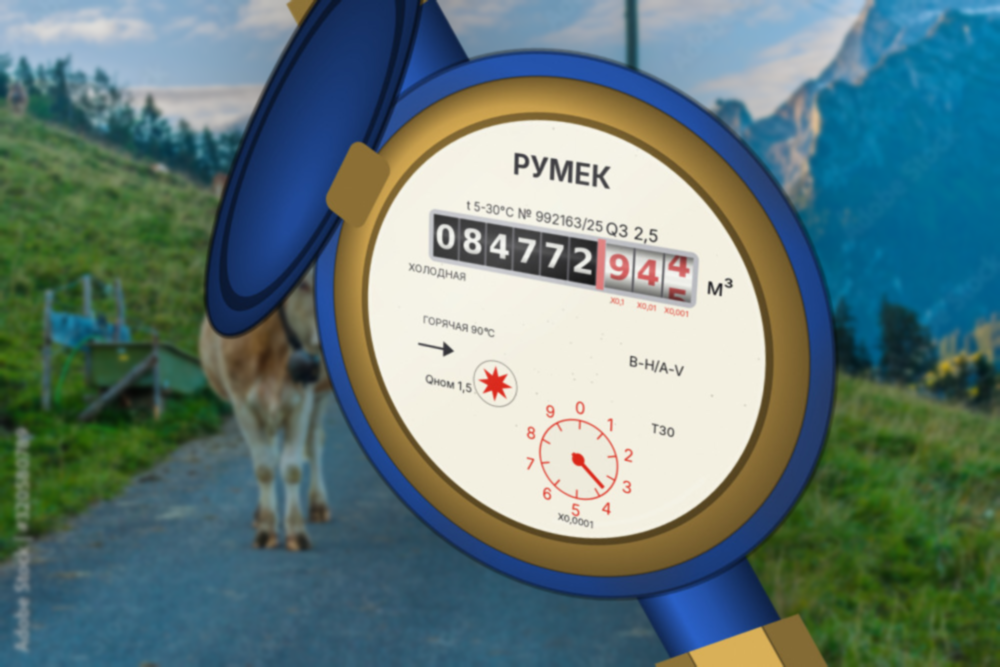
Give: 84772.9443 m³
